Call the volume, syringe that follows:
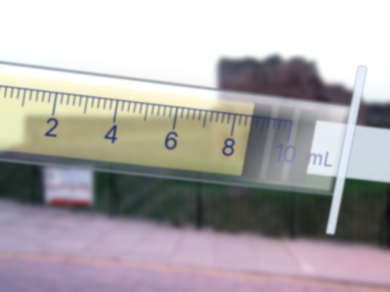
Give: 8.6 mL
